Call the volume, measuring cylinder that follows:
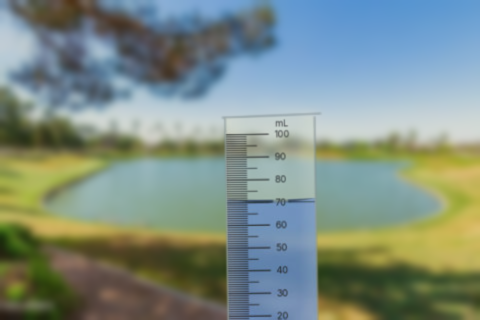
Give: 70 mL
